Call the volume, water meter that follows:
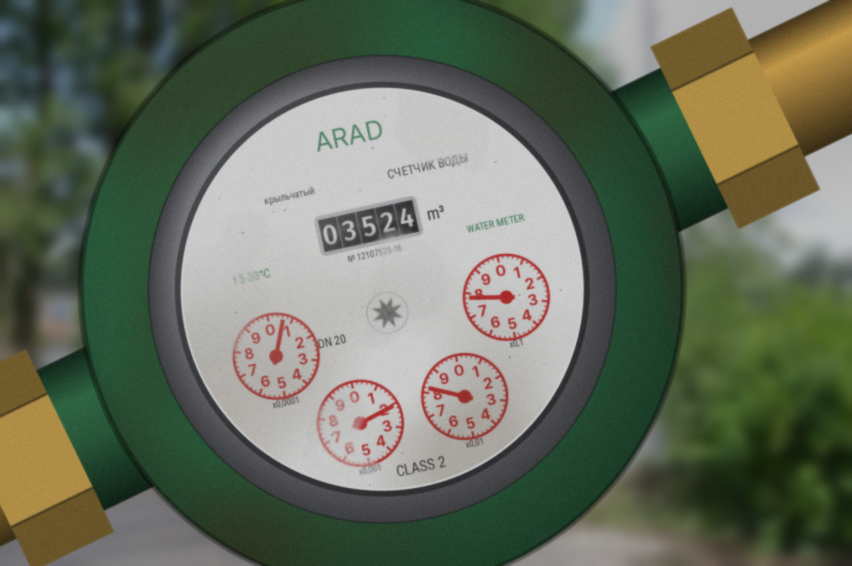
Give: 3524.7820 m³
